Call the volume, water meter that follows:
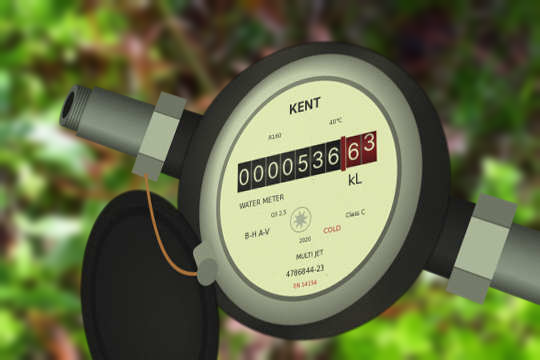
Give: 536.63 kL
